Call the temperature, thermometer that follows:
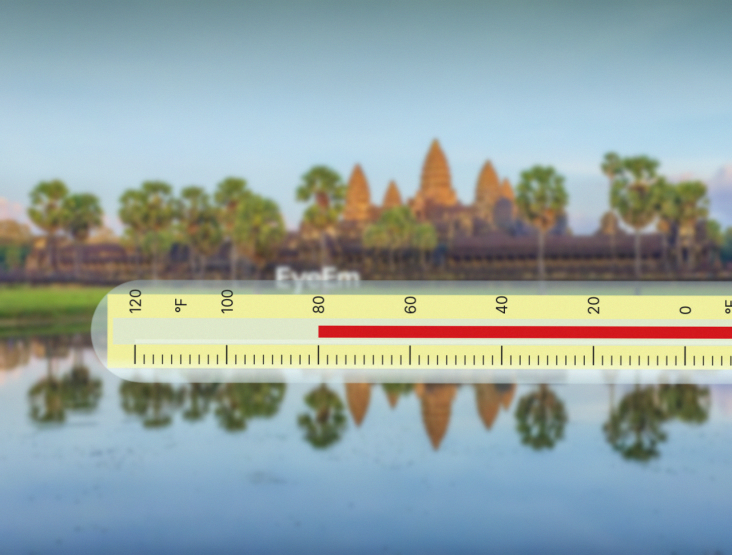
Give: 80 °F
